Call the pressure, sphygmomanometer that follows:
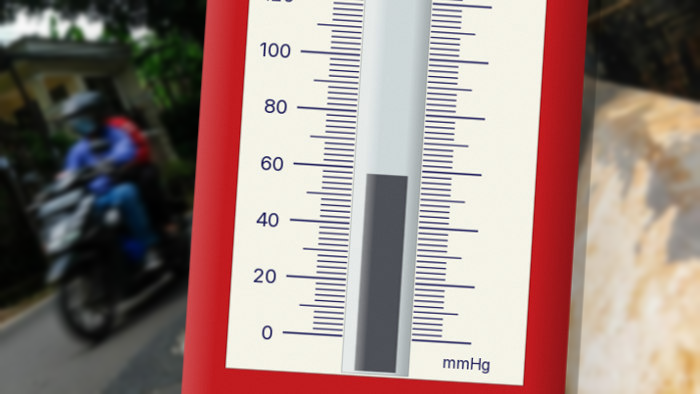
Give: 58 mmHg
